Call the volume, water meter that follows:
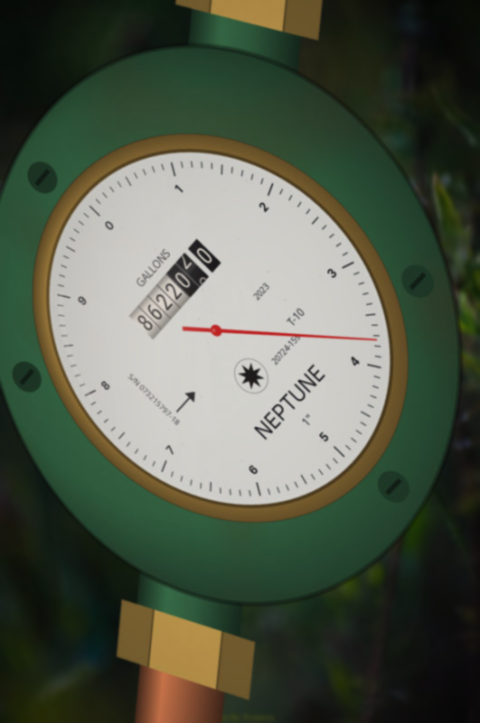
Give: 8622023.7 gal
